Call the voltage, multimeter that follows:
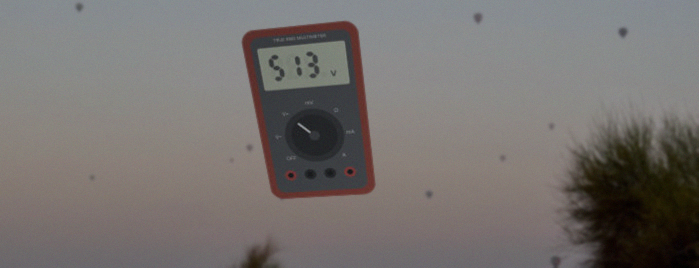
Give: 513 V
